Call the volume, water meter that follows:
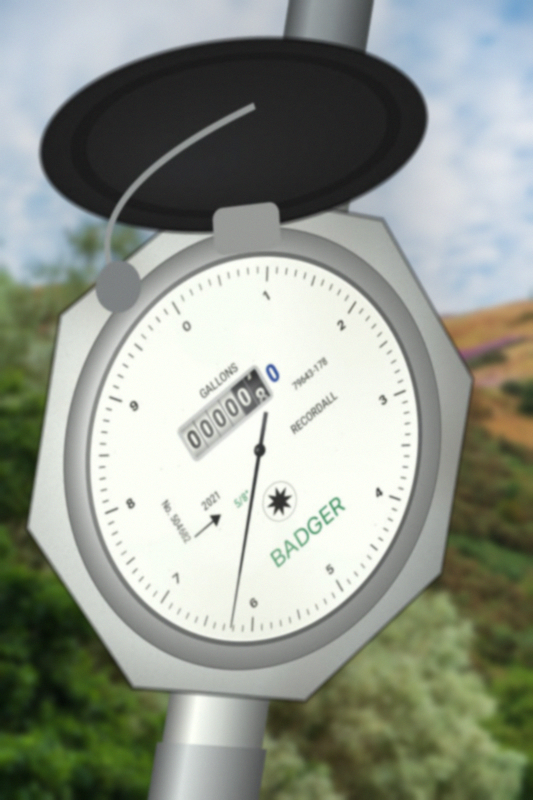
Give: 76.2 gal
